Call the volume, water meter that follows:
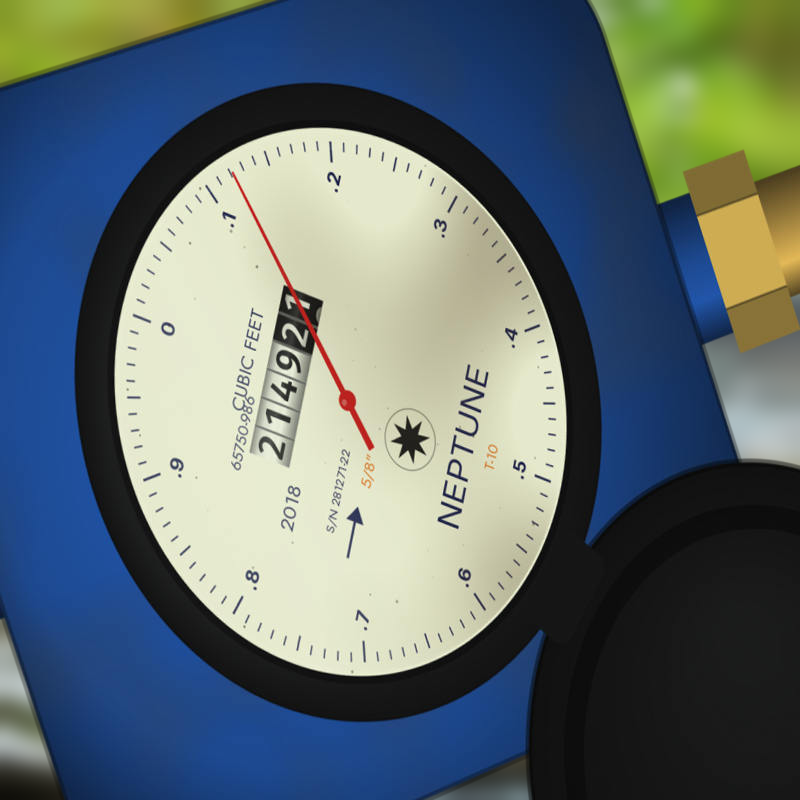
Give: 214921.12 ft³
